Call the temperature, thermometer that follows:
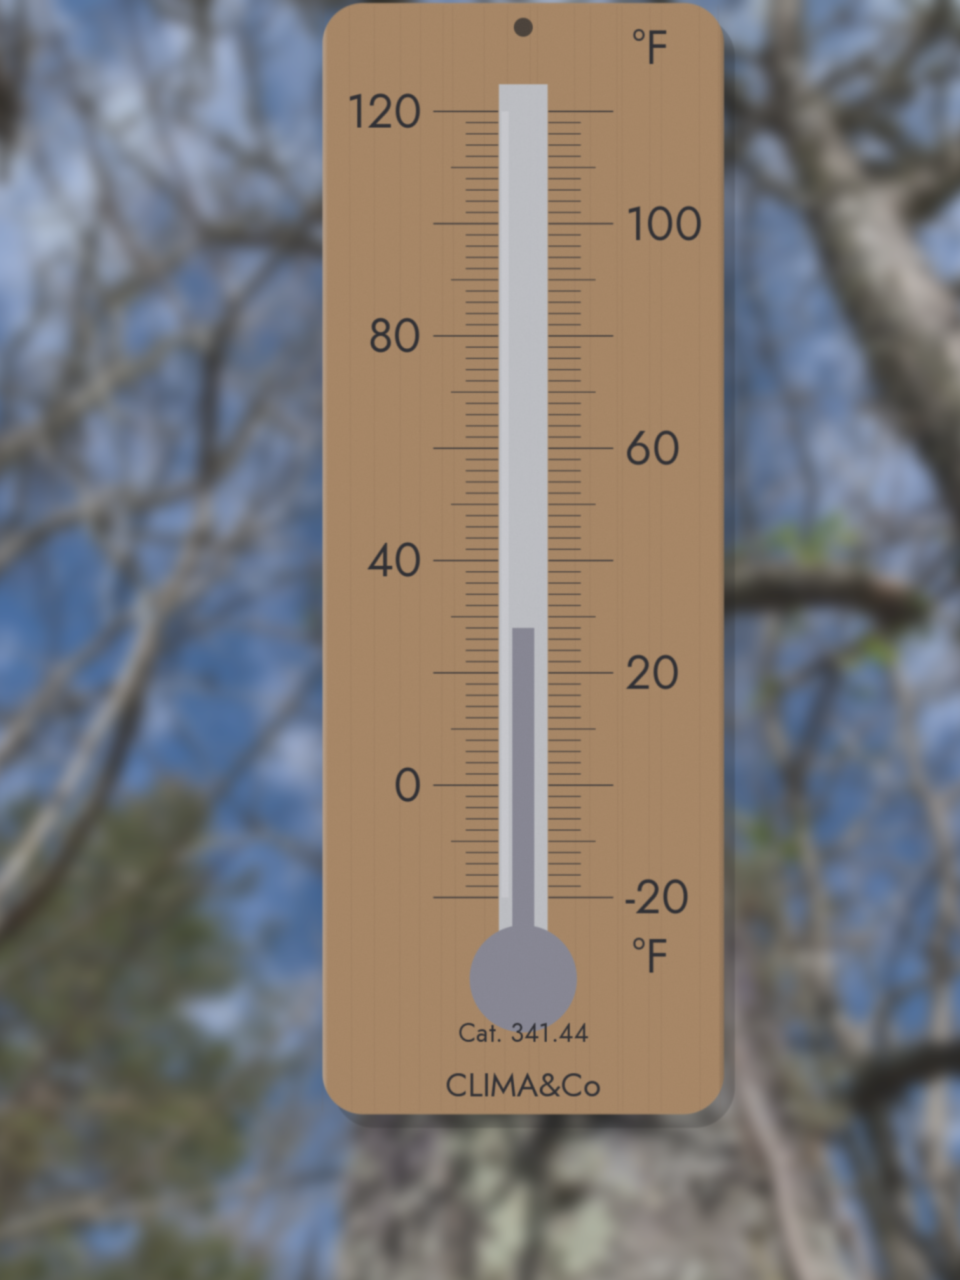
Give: 28 °F
